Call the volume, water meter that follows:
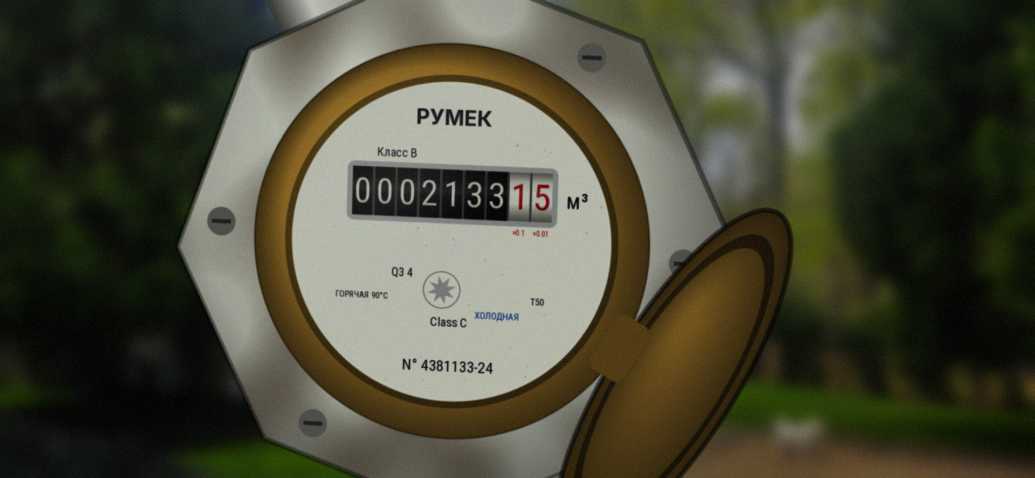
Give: 2133.15 m³
